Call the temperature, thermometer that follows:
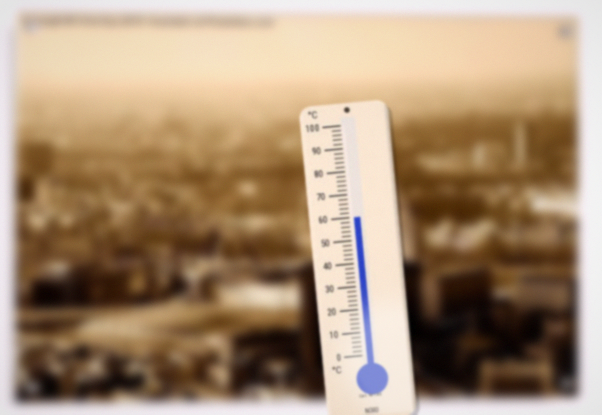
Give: 60 °C
